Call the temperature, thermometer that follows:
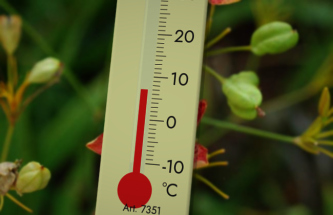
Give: 7 °C
